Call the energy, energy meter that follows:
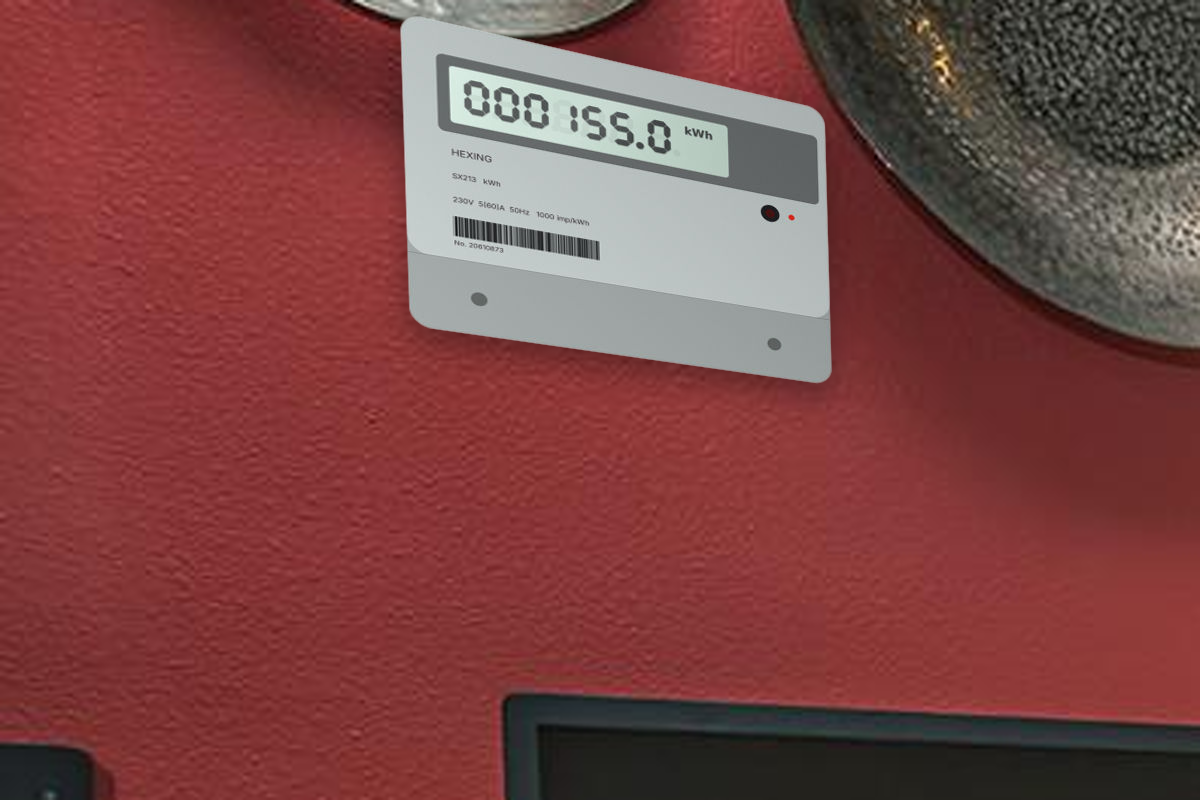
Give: 155.0 kWh
